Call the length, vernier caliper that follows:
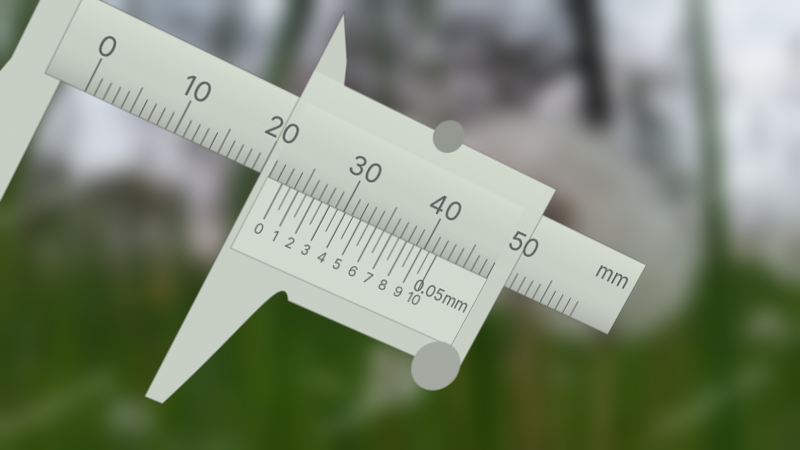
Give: 22.6 mm
